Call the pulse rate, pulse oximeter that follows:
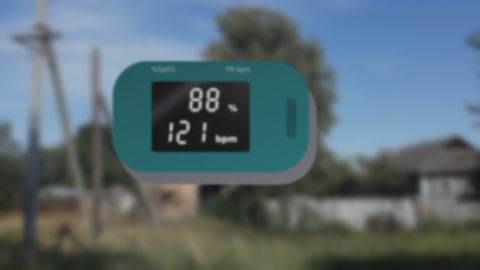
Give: 121 bpm
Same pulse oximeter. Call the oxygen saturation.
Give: 88 %
